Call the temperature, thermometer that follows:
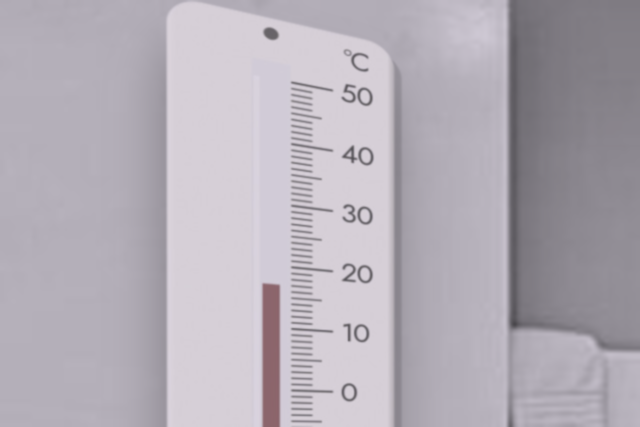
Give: 17 °C
